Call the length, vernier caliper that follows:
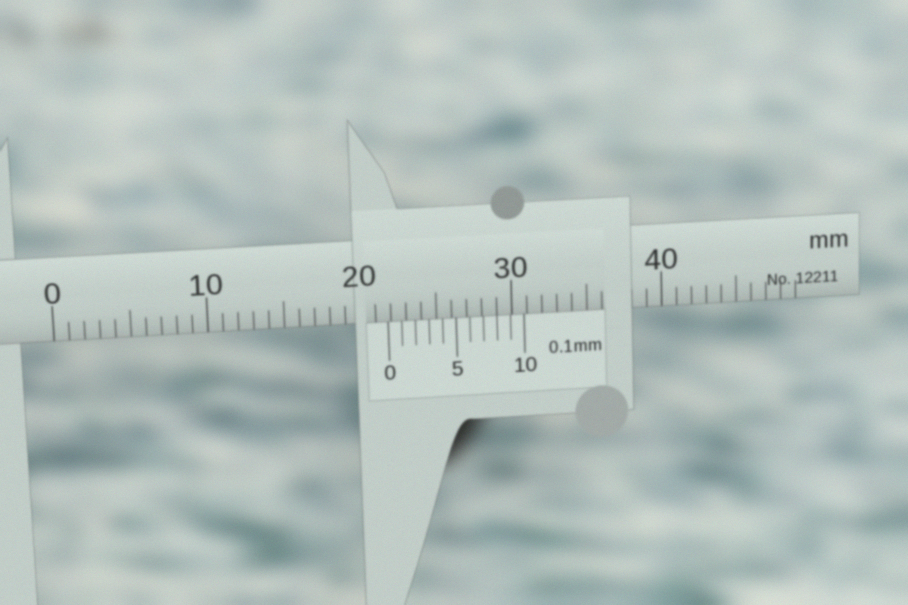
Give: 21.8 mm
